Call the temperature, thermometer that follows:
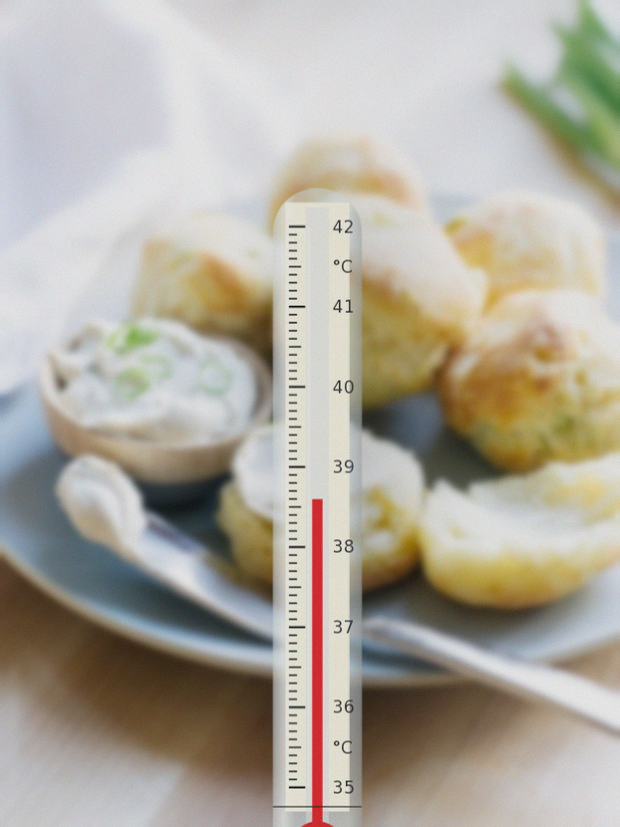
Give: 38.6 °C
